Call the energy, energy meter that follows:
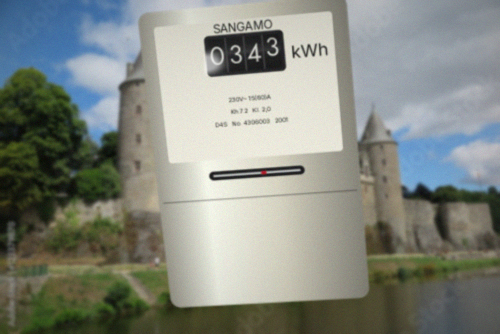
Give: 343 kWh
